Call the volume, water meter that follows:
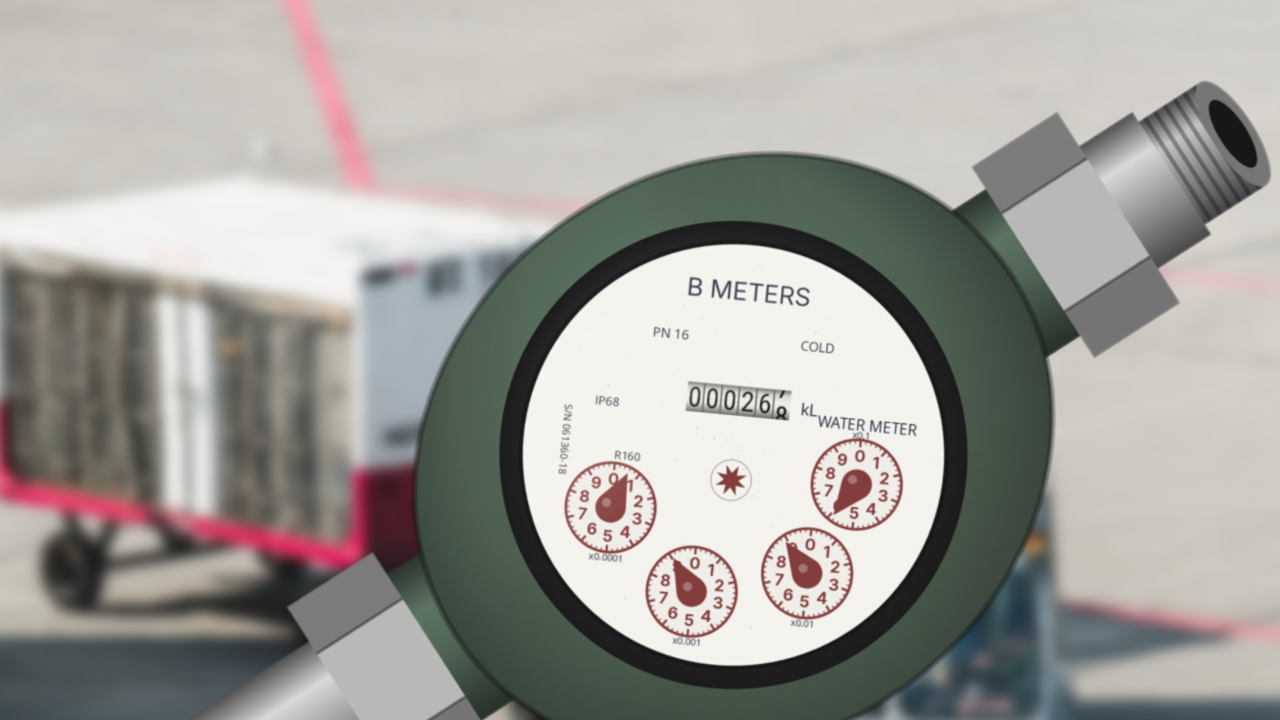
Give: 267.5890 kL
